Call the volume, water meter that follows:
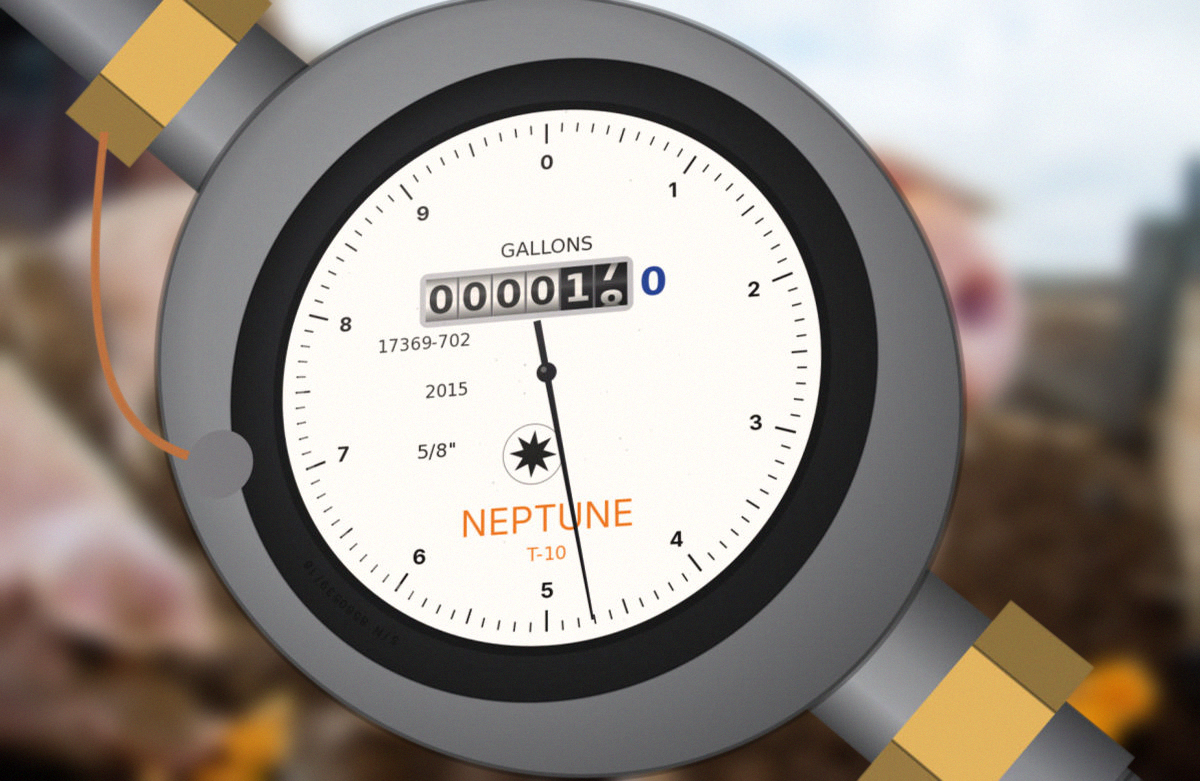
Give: 174.7 gal
